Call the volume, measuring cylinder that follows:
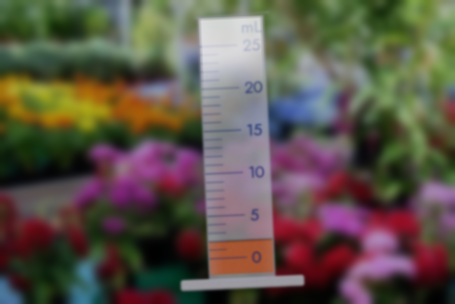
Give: 2 mL
